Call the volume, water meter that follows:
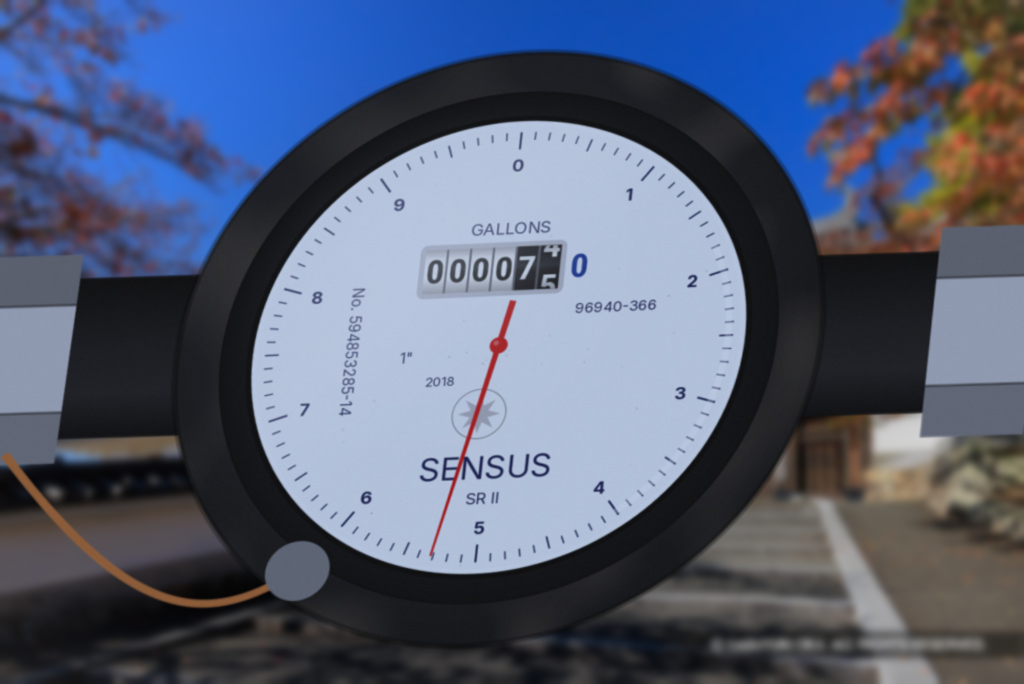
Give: 745.3 gal
